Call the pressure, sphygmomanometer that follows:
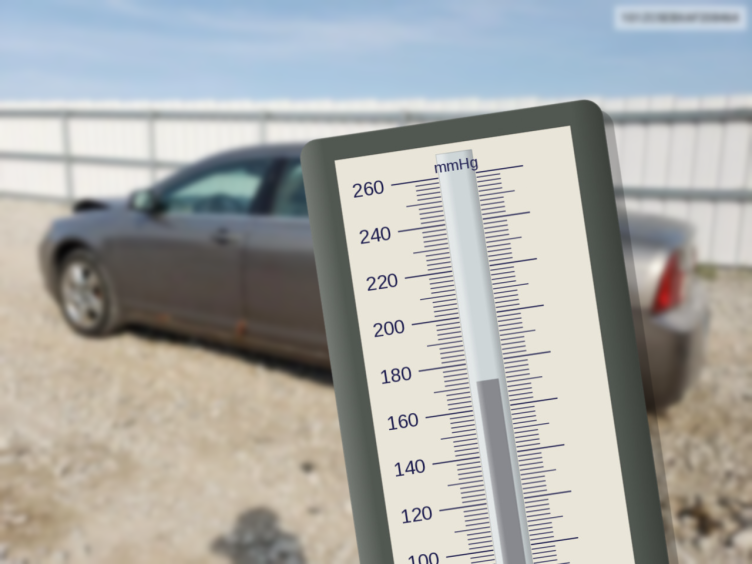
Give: 172 mmHg
